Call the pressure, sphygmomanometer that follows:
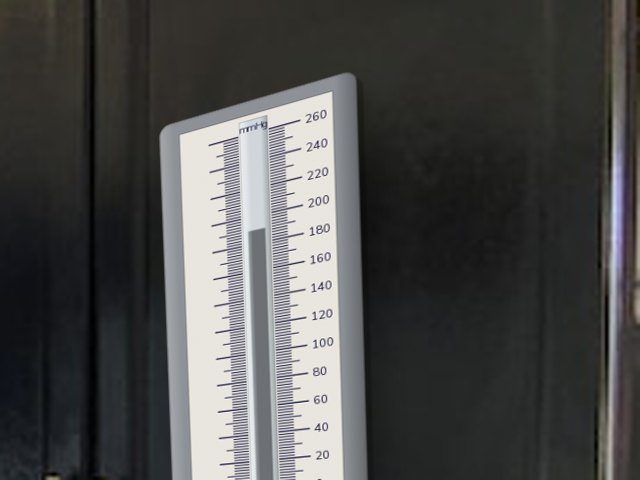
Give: 190 mmHg
